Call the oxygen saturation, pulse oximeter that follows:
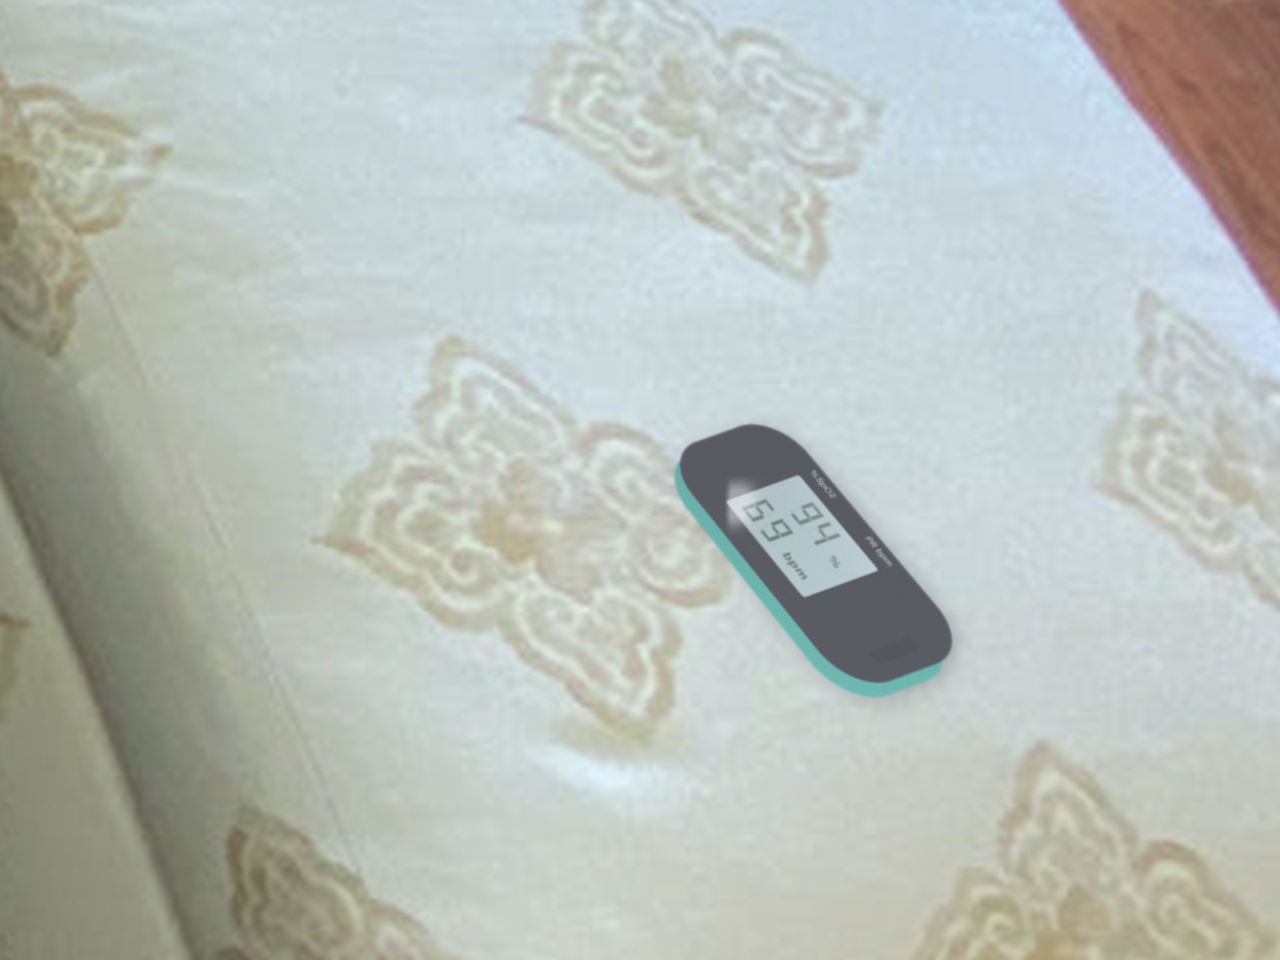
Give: 94 %
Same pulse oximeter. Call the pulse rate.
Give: 69 bpm
